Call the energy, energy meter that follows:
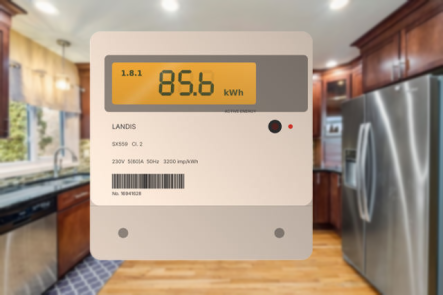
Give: 85.6 kWh
